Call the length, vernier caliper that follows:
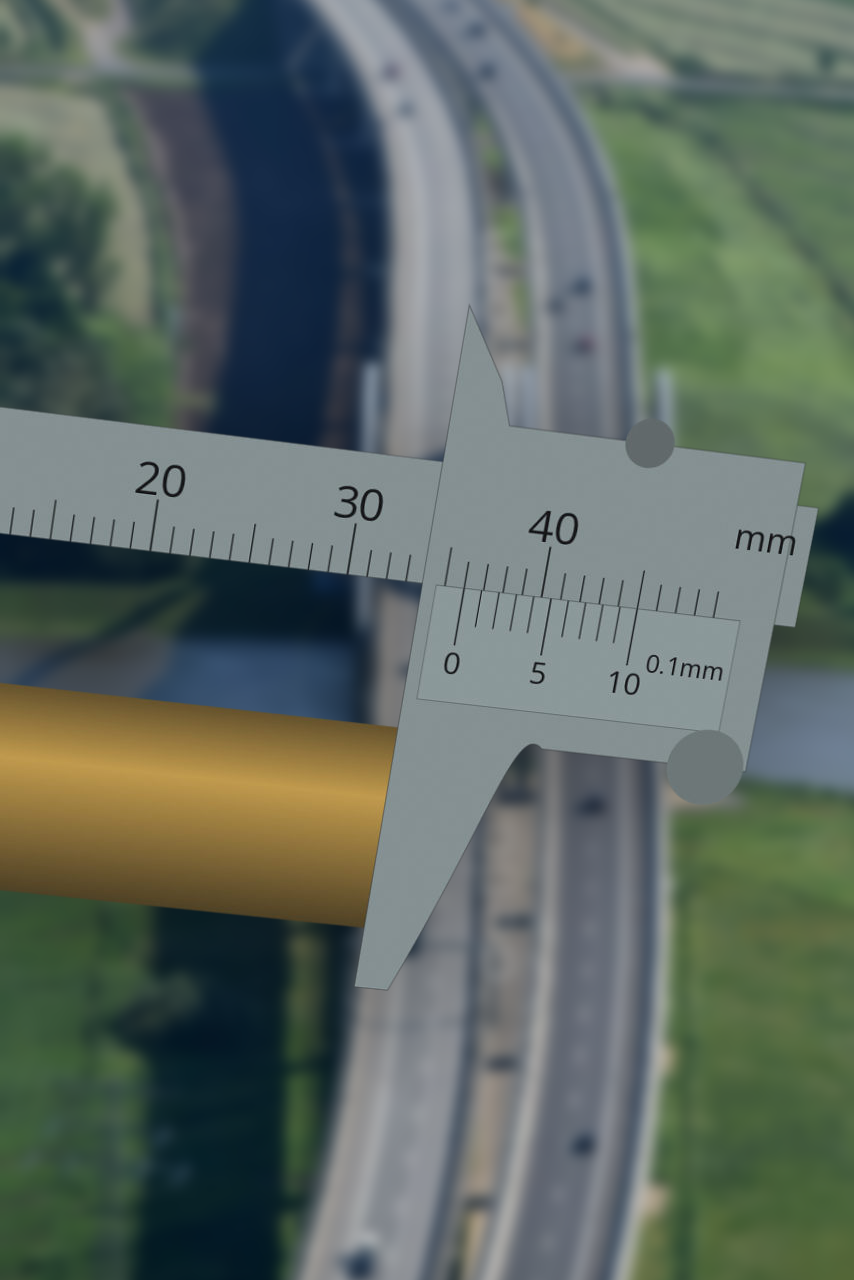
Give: 36.0 mm
